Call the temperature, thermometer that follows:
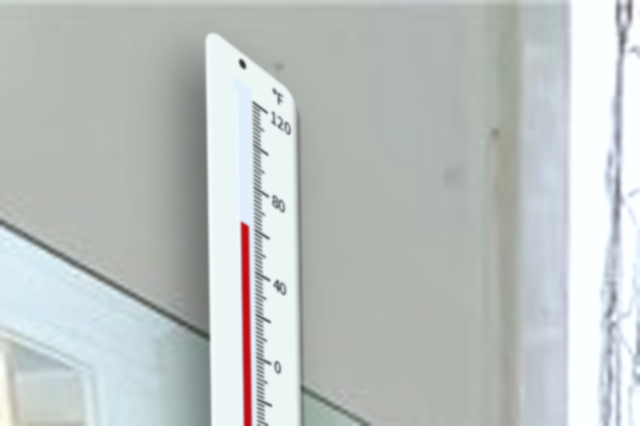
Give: 60 °F
